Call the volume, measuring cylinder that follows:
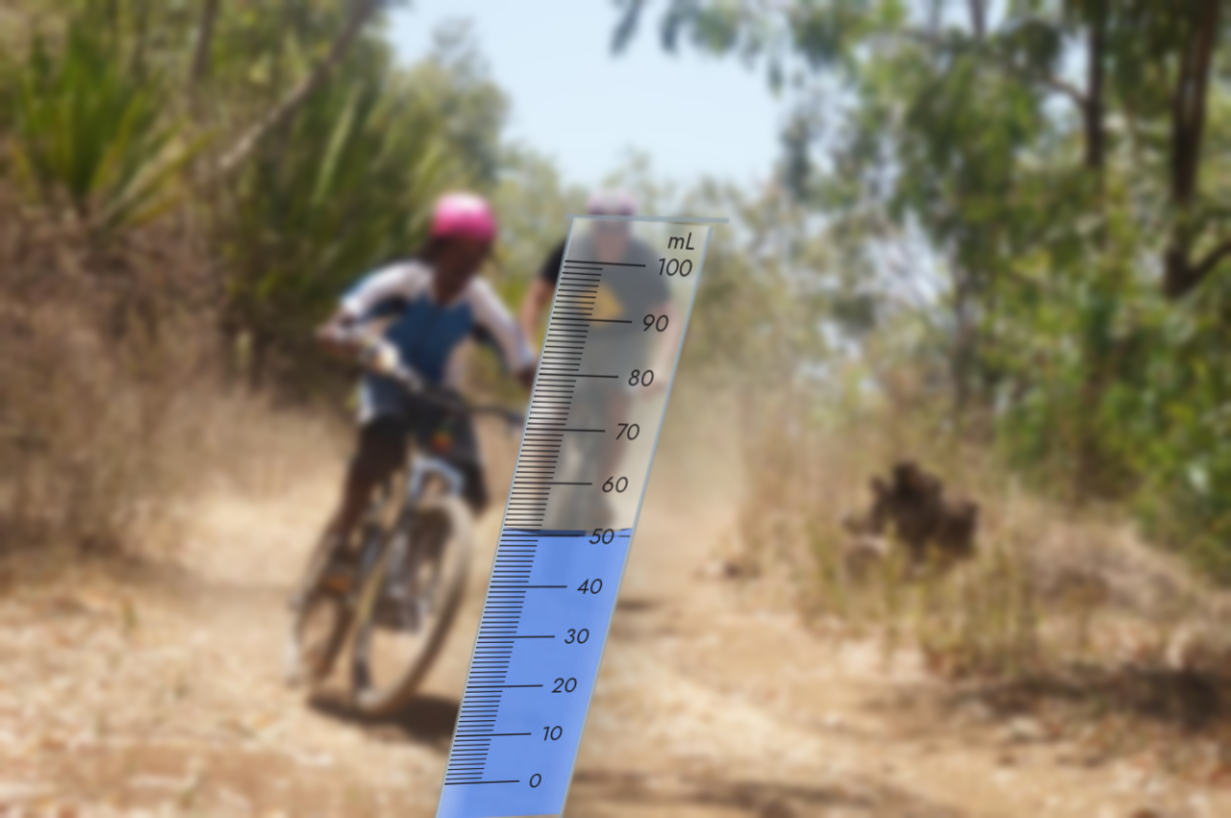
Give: 50 mL
